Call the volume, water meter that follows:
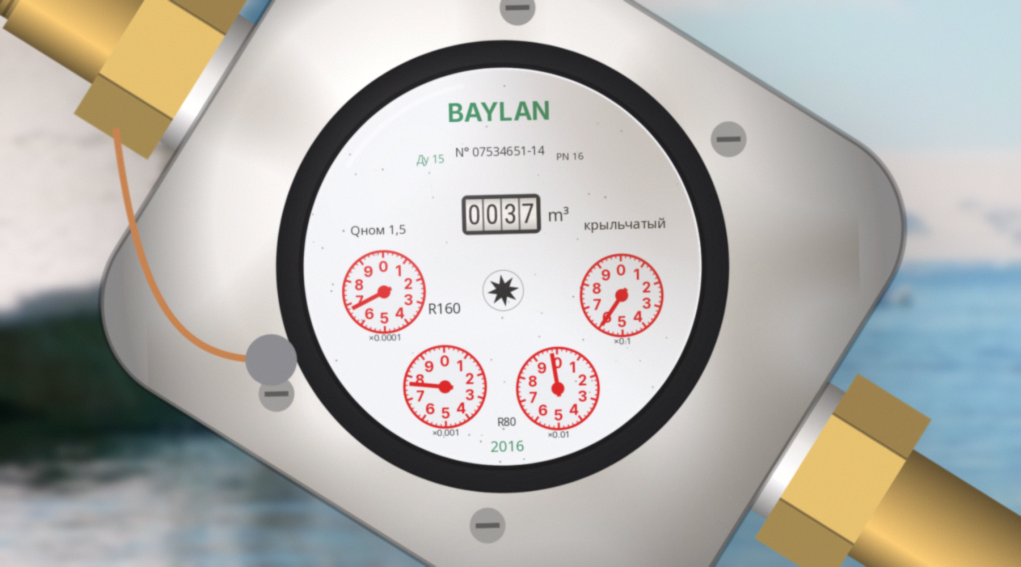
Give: 37.5976 m³
